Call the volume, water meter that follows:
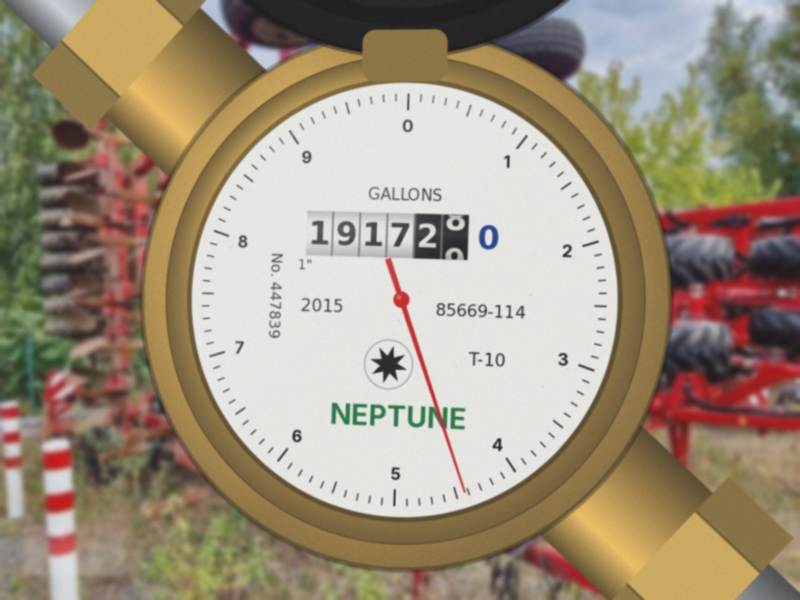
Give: 1917284.4 gal
